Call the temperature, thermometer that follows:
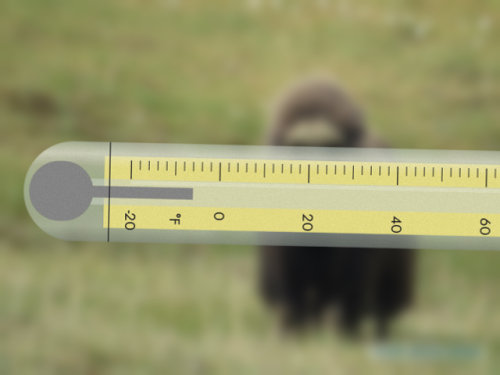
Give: -6 °F
